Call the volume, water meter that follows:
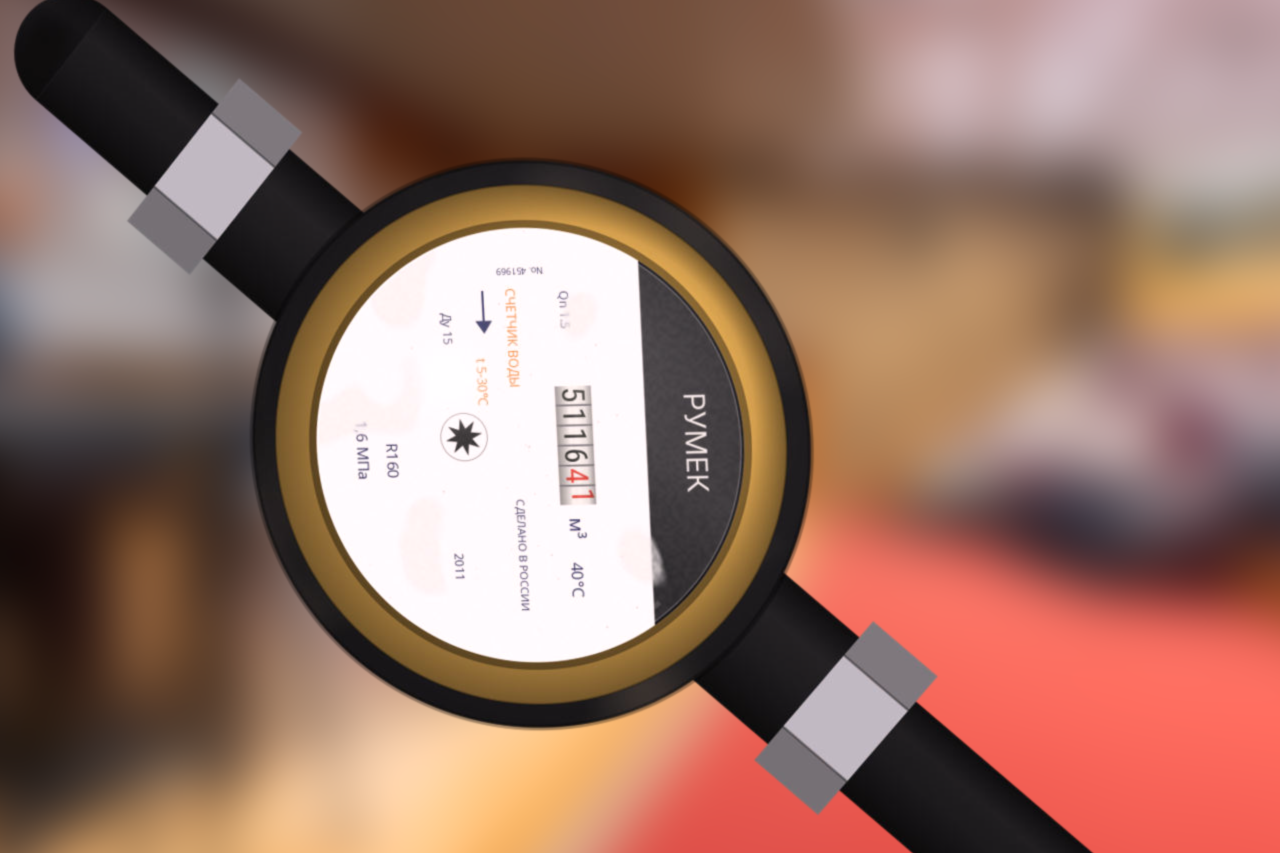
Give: 5116.41 m³
